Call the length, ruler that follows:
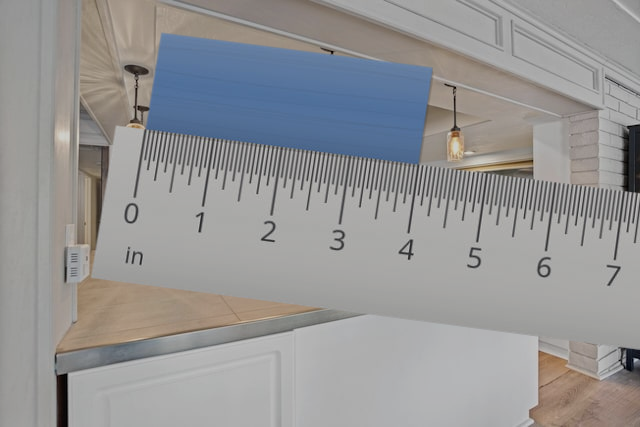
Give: 4 in
